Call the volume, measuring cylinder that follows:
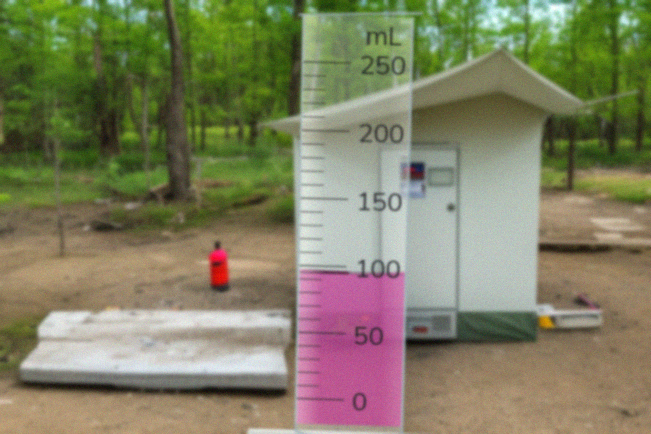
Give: 95 mL
